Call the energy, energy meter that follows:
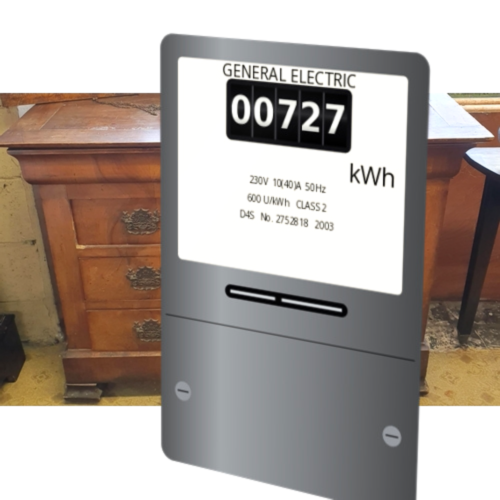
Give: 727 kWh
